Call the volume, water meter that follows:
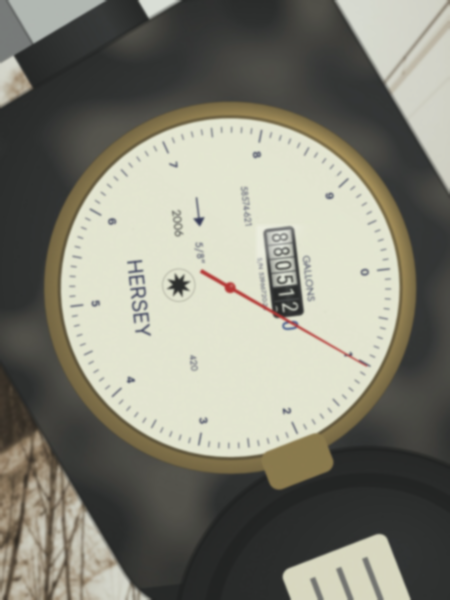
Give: 8805121.0 gal
